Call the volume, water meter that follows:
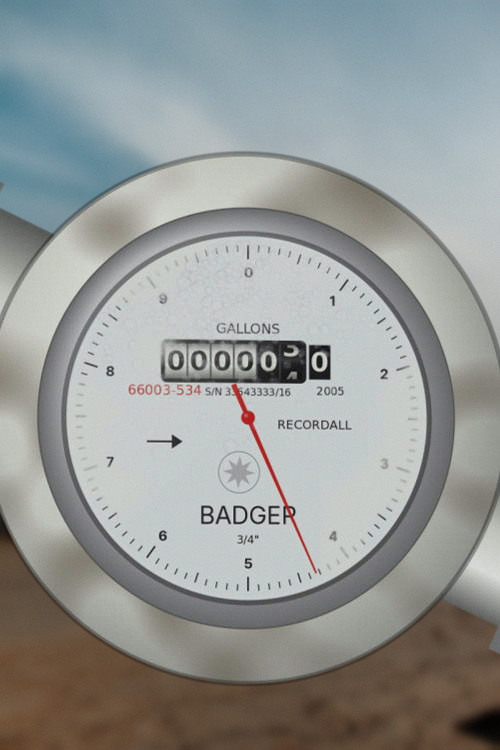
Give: 34.3 gal
